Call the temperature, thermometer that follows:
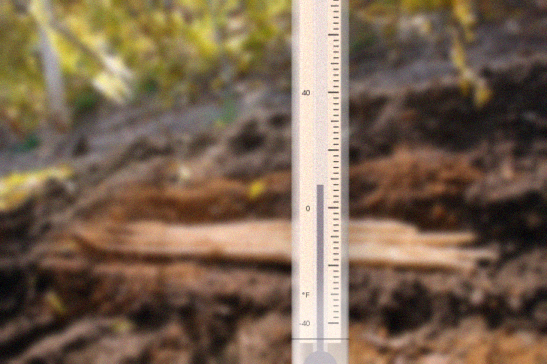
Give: 8 °F
